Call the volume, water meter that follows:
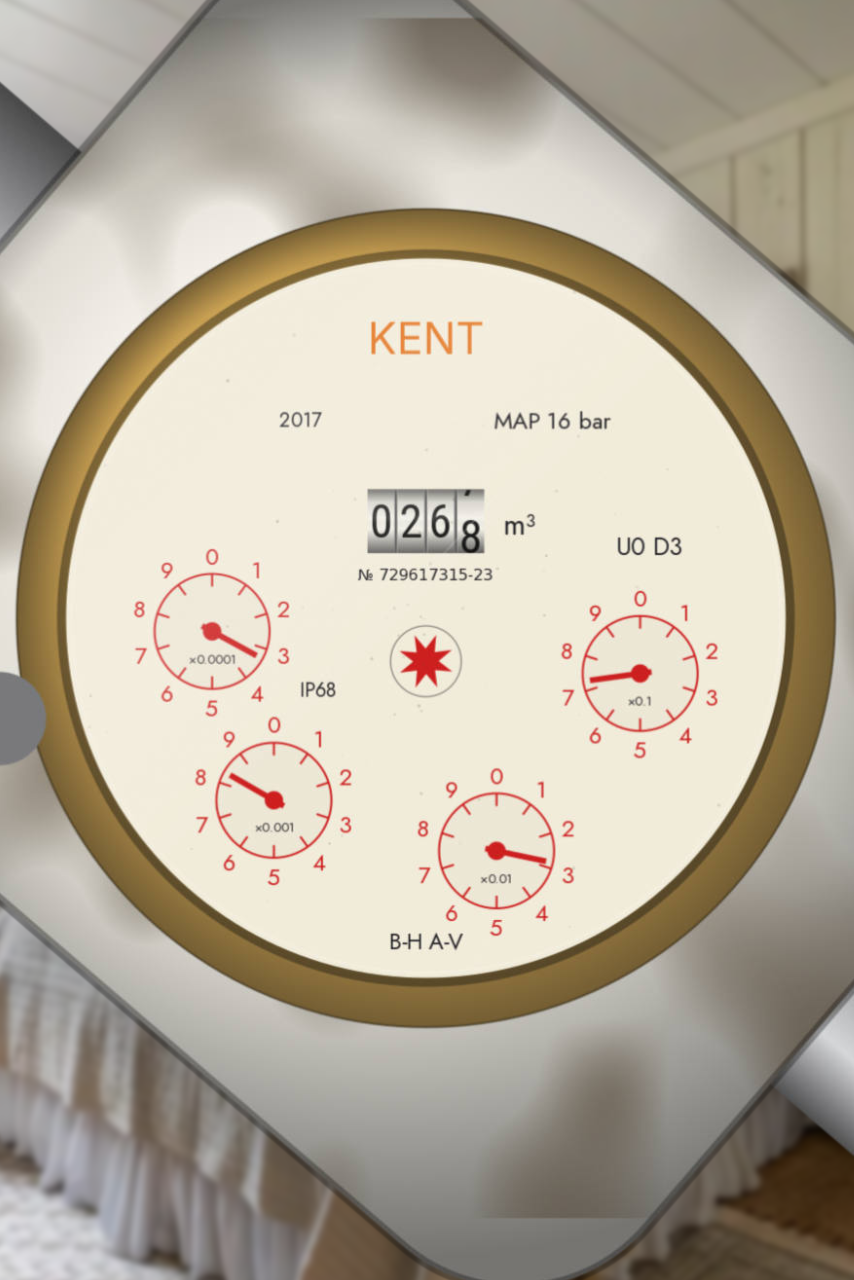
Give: 267.7283 m³
